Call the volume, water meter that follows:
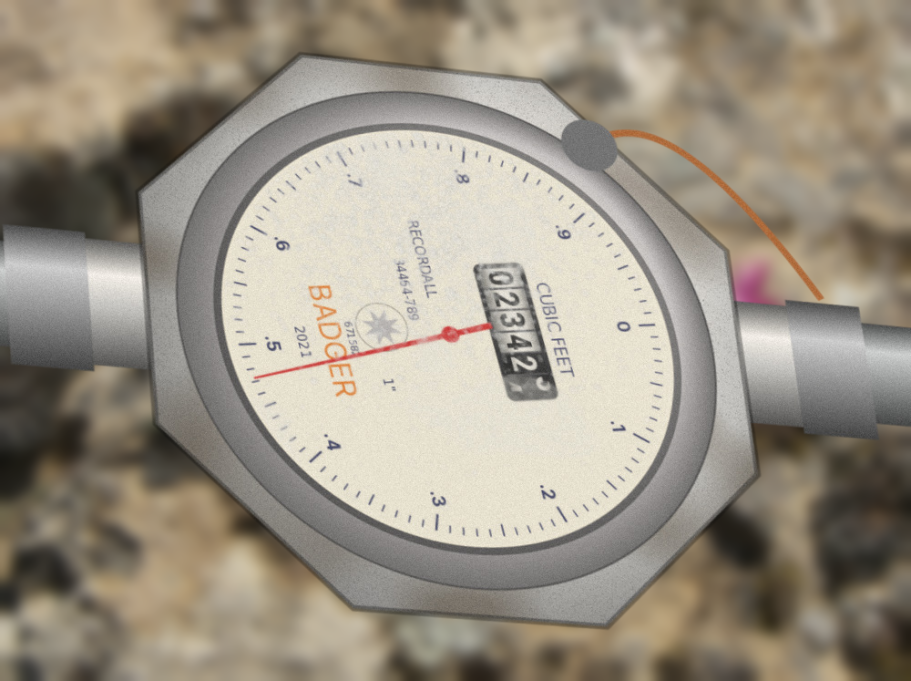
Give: 23423.47 ft³
